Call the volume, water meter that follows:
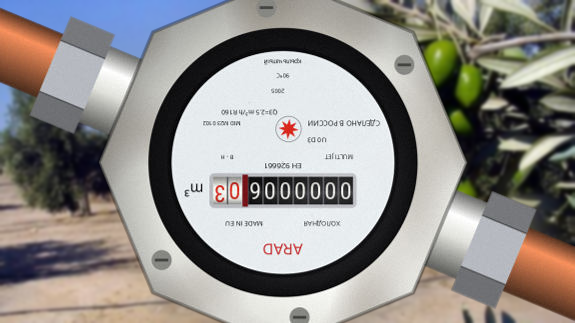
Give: 6.03 m³
